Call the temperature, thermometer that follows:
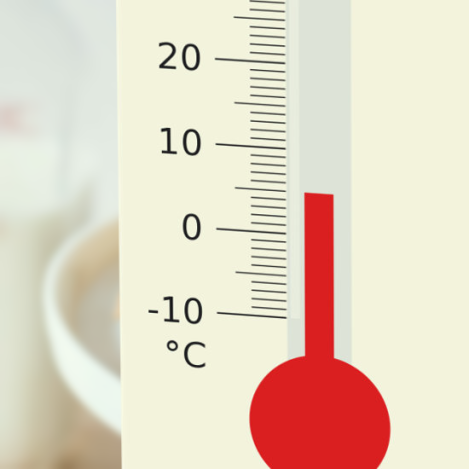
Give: 5 °C
